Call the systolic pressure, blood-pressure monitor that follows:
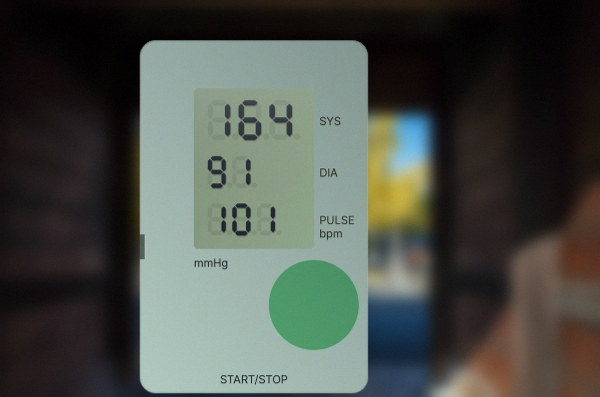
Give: 164 mmHg
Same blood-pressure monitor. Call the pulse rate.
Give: 101 bpm
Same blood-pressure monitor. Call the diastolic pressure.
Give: 91 mmHg
